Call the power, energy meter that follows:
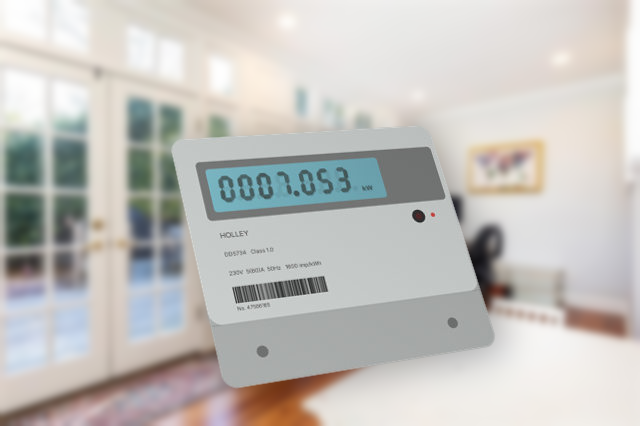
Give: 7.053 kW
